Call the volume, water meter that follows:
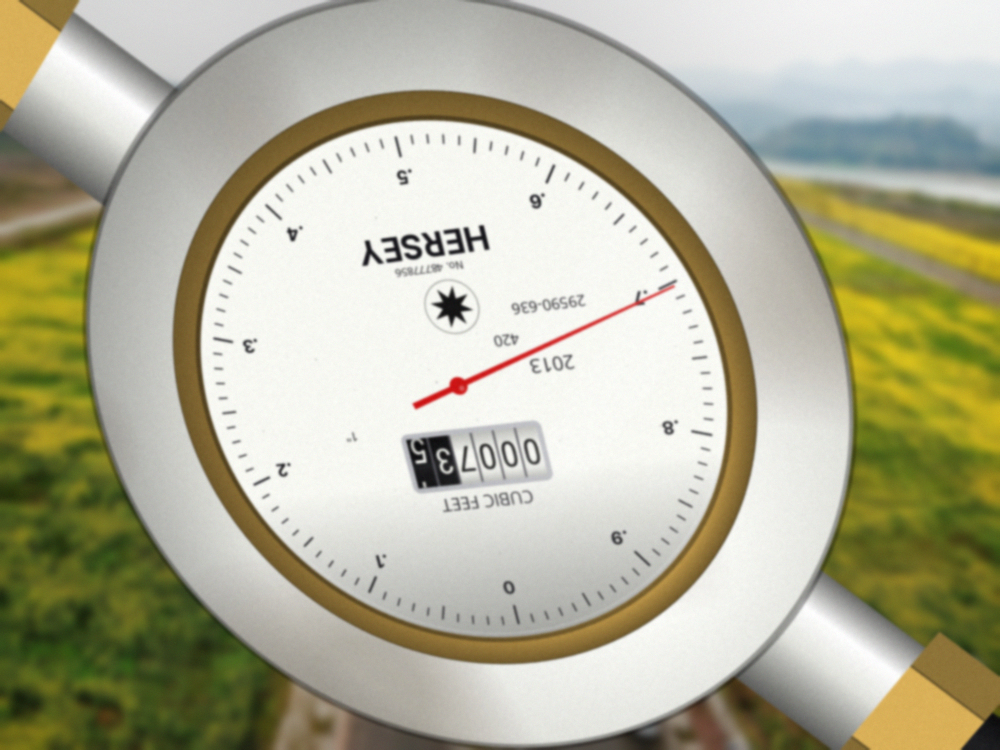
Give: 734.70 ft³
